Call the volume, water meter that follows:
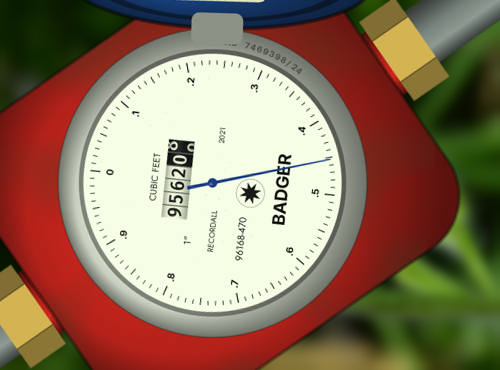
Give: 956208.45 ft³
